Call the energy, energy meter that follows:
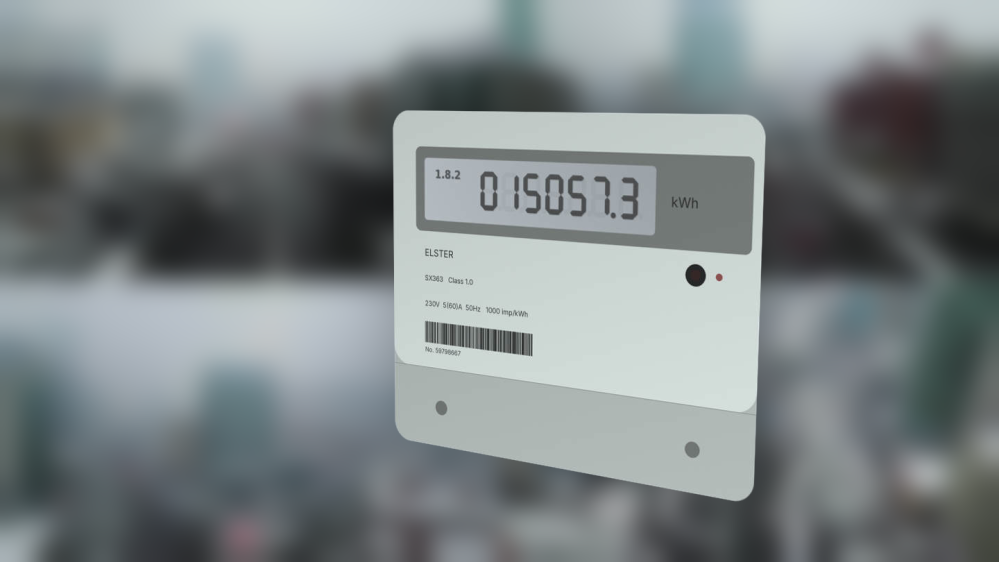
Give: 15057.3 kWh
